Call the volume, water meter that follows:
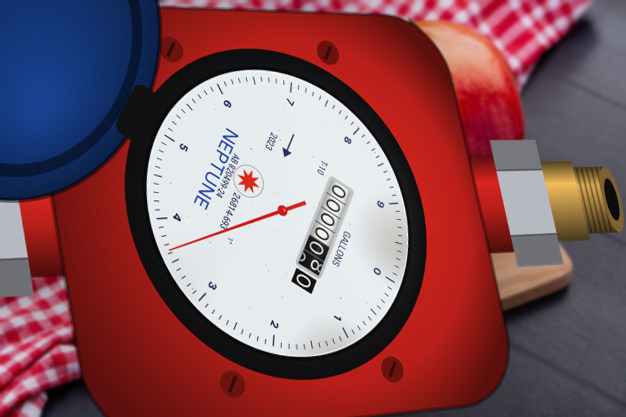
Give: 83.6 gal
